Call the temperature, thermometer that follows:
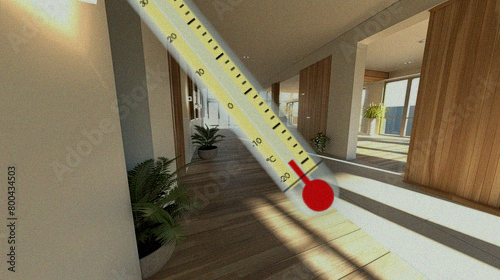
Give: -18 °C
